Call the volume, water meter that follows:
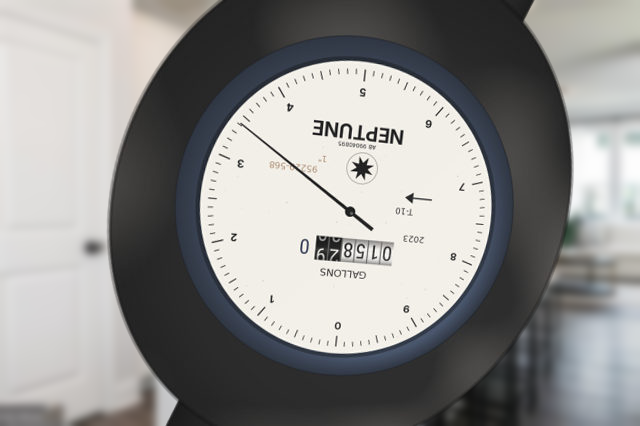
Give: 158293.4 gal
